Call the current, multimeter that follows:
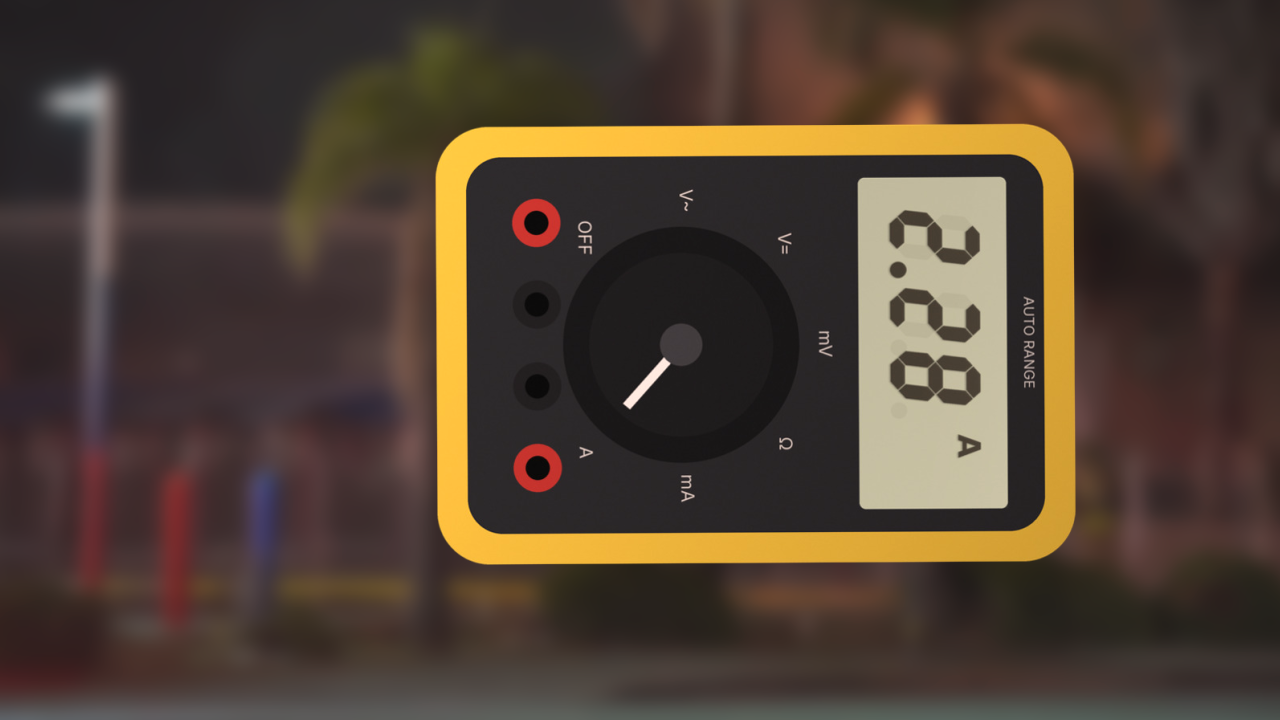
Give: 2.28 A
